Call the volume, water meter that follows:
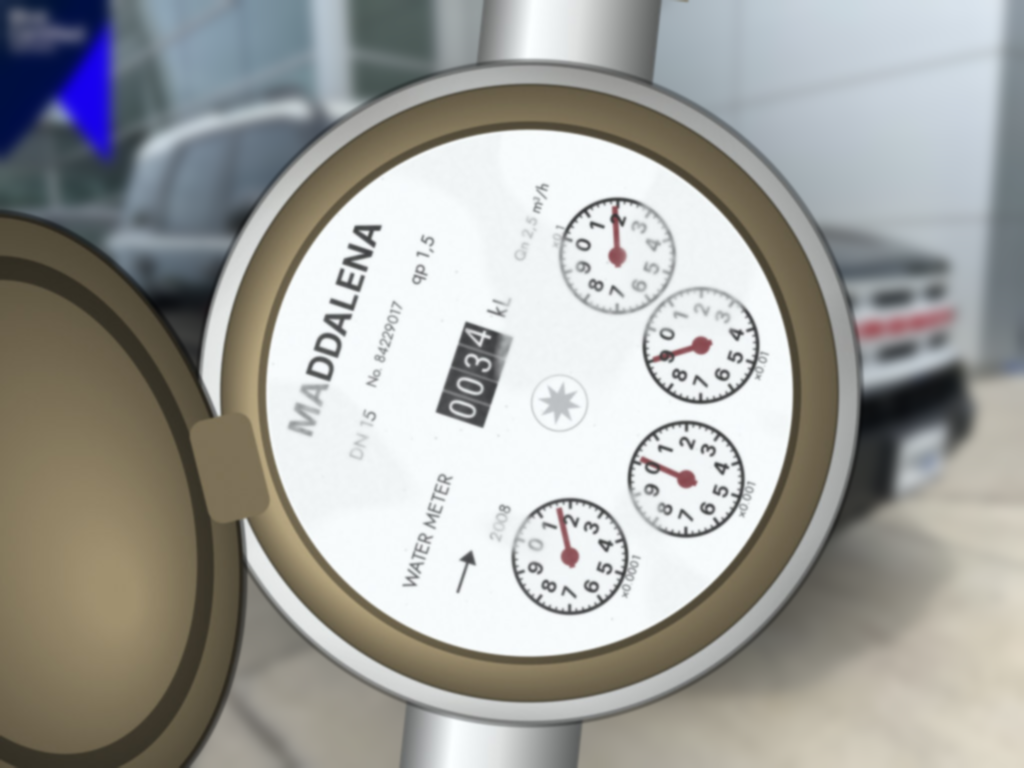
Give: 34.1901 kL
